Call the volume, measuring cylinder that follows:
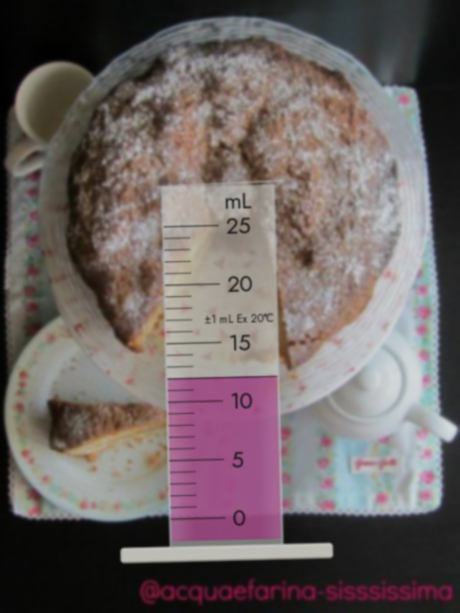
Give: 12 mL
